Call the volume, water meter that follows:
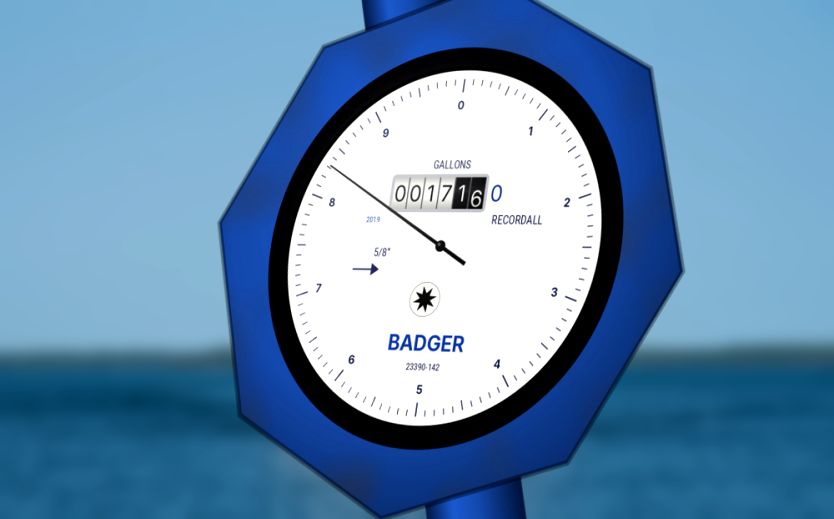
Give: 17158.3 gal
